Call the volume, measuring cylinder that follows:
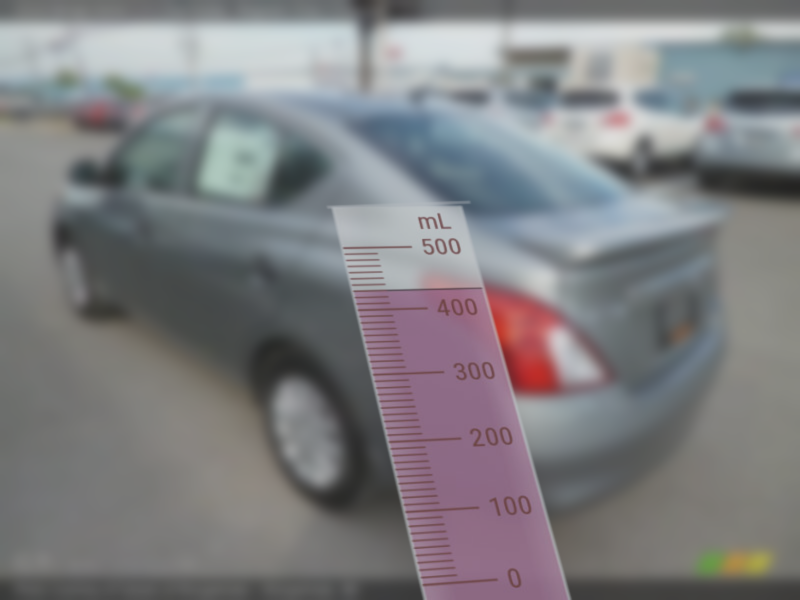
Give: 430 mL
